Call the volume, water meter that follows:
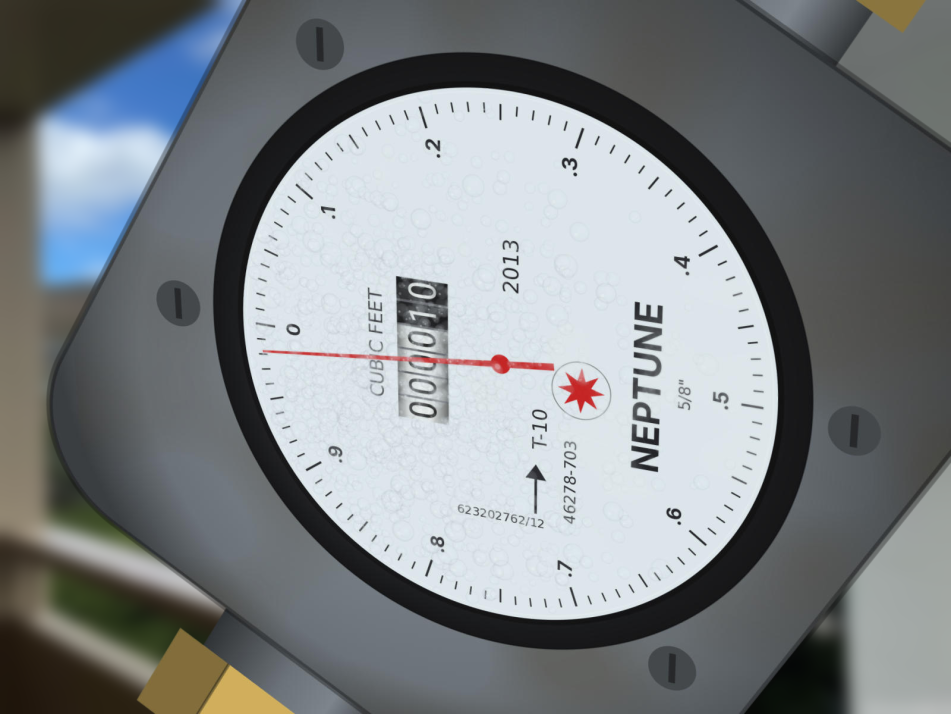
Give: 9.98 ft³
